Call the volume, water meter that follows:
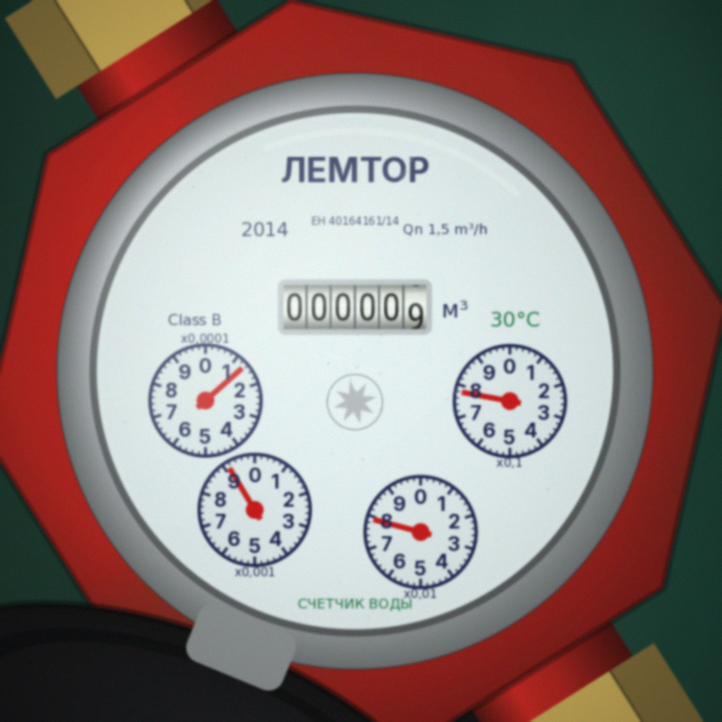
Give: 8.7791 m³
